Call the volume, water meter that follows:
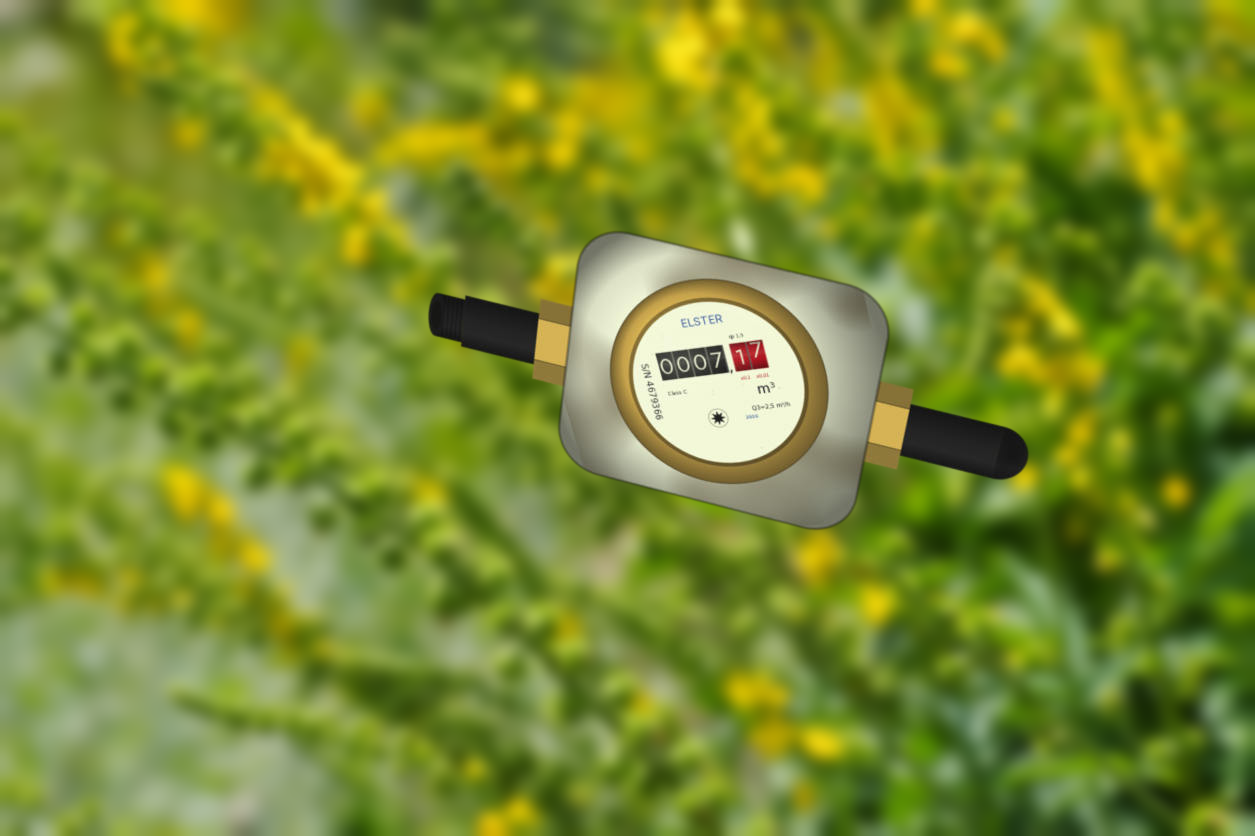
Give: 7.17 m³
